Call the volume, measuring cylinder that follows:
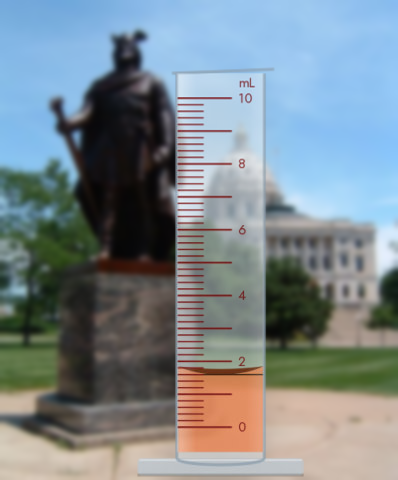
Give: 1.6 mL
